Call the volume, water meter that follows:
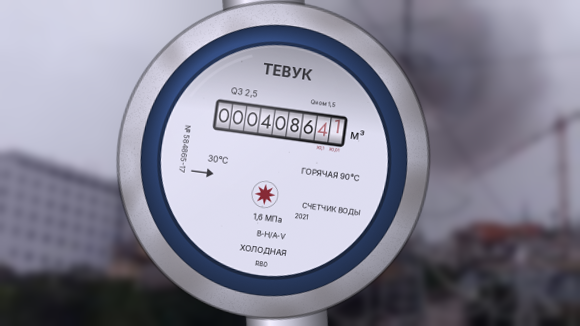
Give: 4086.41 m³
